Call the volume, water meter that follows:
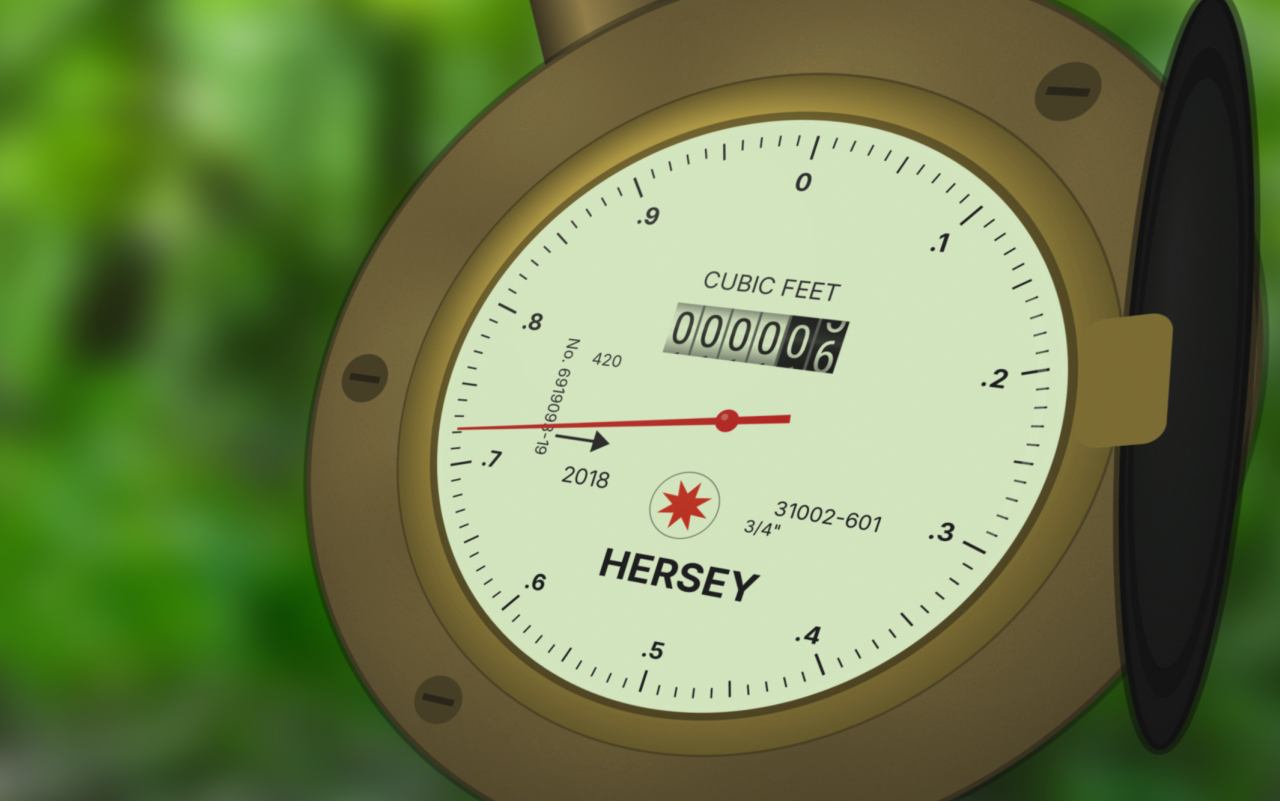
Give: 5.72 ft³
